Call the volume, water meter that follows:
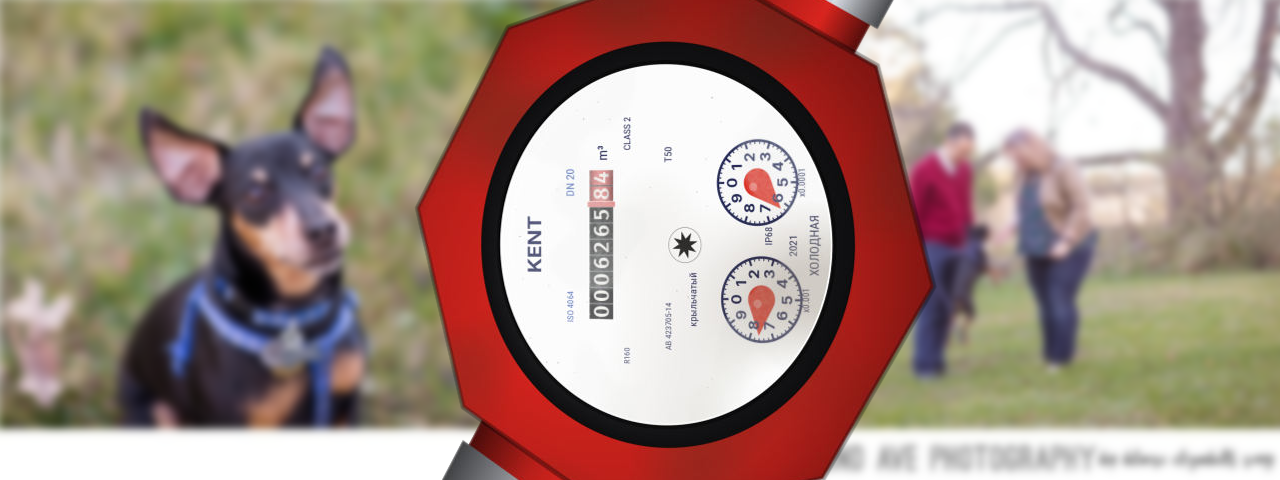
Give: 6265.8476 m³
